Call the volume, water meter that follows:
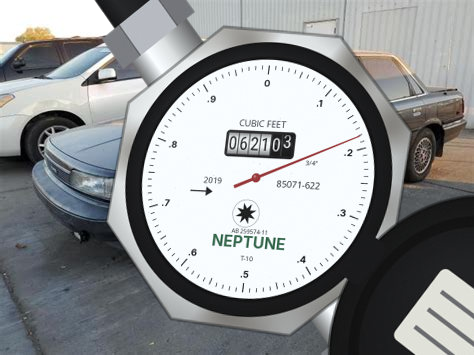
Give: 62103.18 ft³
